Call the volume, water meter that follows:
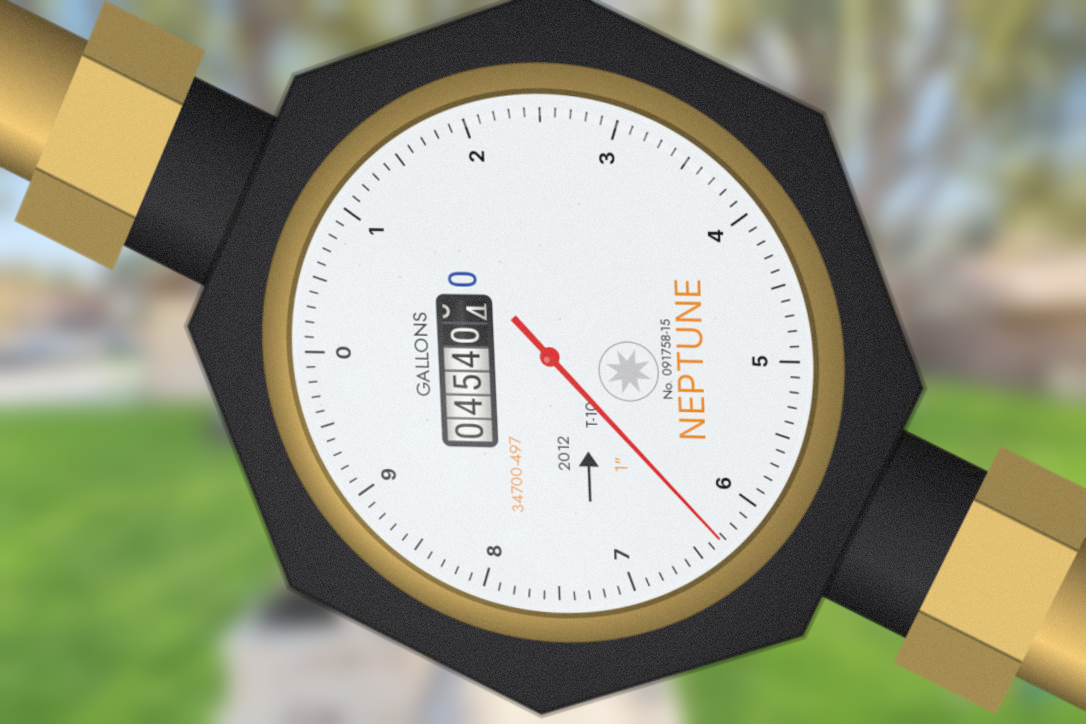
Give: 454036.3 gal
